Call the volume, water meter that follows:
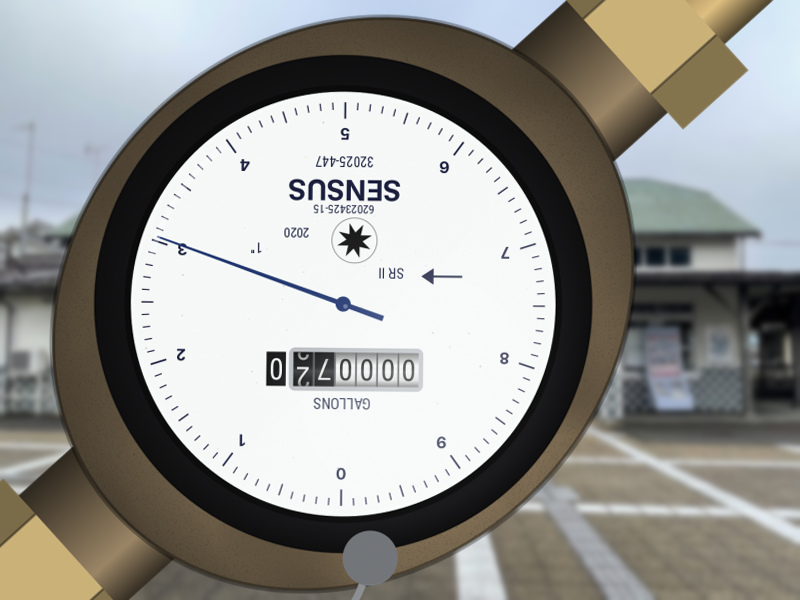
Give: 723.0 gal
